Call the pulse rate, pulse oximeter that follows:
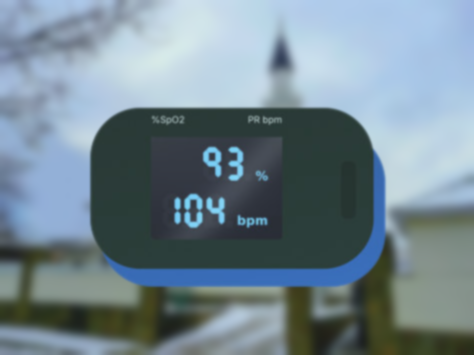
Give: 104 bpm
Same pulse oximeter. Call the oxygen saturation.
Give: 93 %
